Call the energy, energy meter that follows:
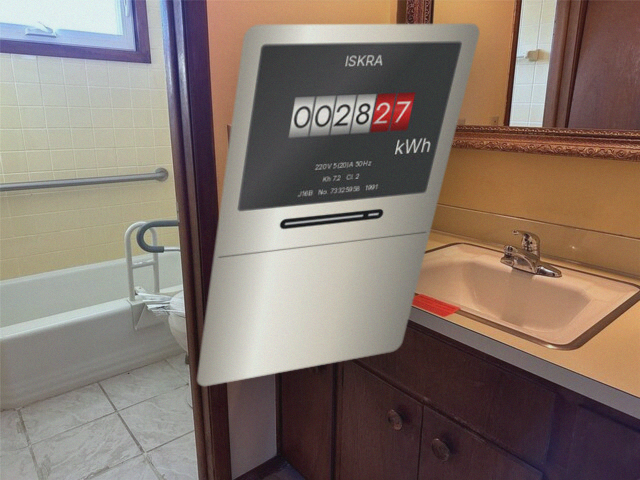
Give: 28.27 kWh
